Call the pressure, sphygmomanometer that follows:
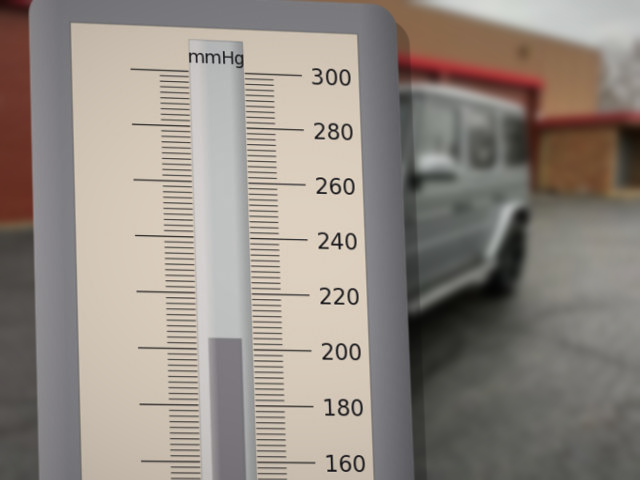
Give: 204 mmHg
